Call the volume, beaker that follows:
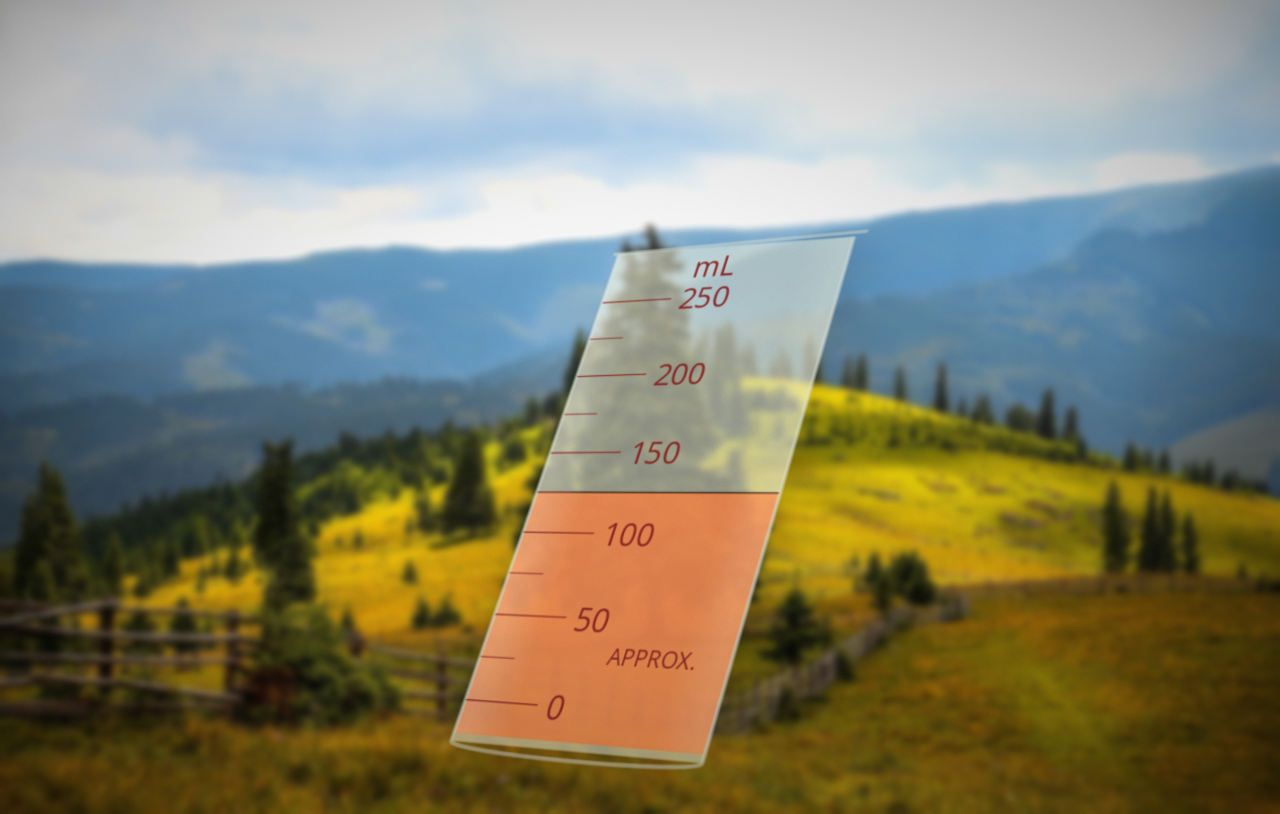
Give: 125 mL
